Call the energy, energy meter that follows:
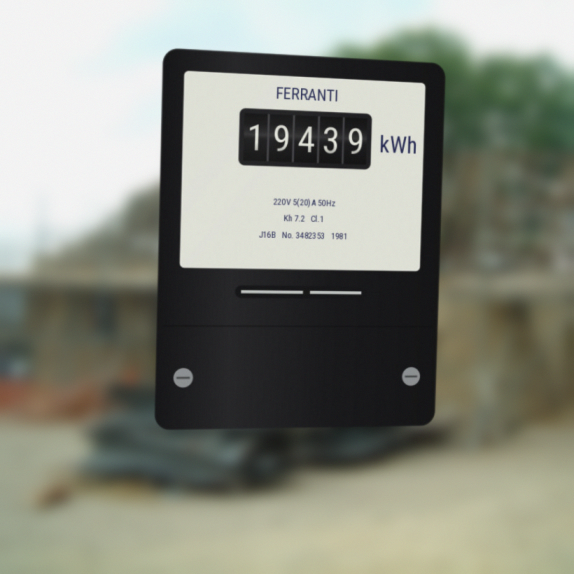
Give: 19439 kWh
